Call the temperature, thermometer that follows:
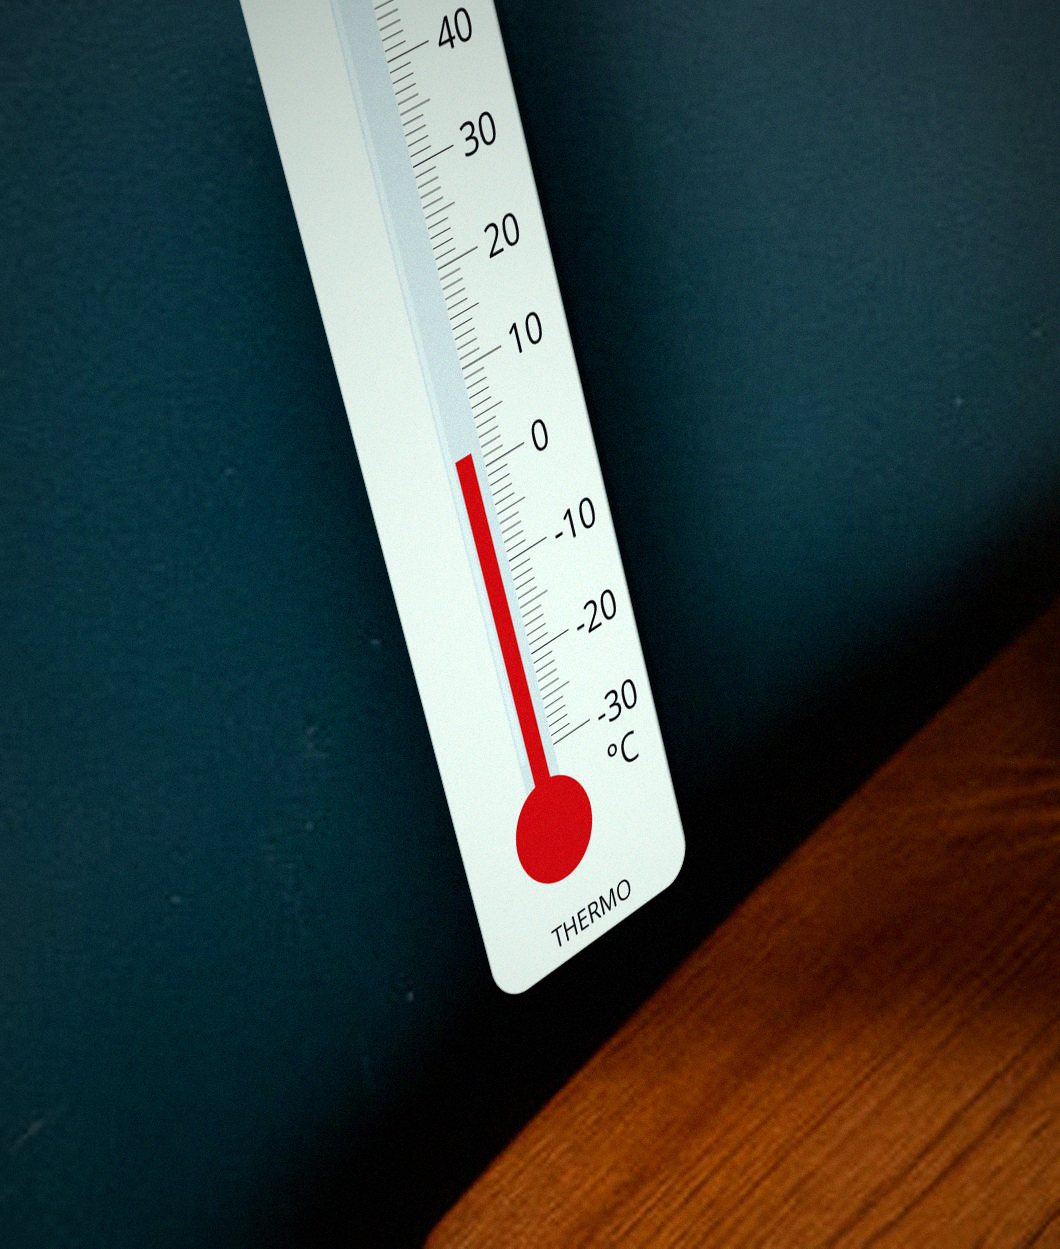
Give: 2 °C
